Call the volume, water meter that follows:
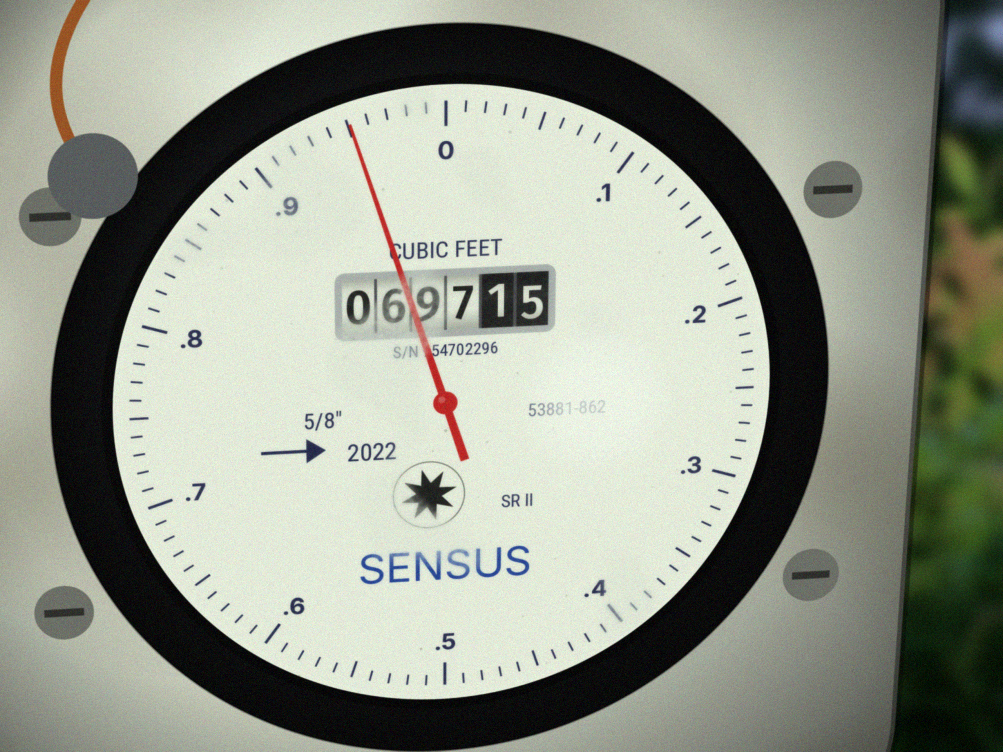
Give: 69714.95 ft³
